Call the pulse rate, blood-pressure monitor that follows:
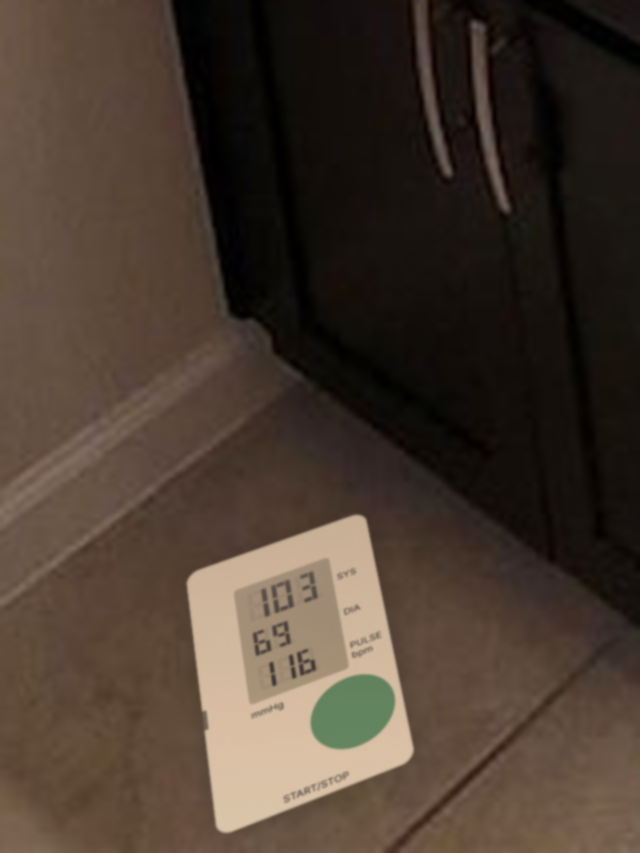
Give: 116 bpm
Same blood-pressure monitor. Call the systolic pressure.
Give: 103 mmHg
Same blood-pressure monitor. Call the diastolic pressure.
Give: 69 mmHg
